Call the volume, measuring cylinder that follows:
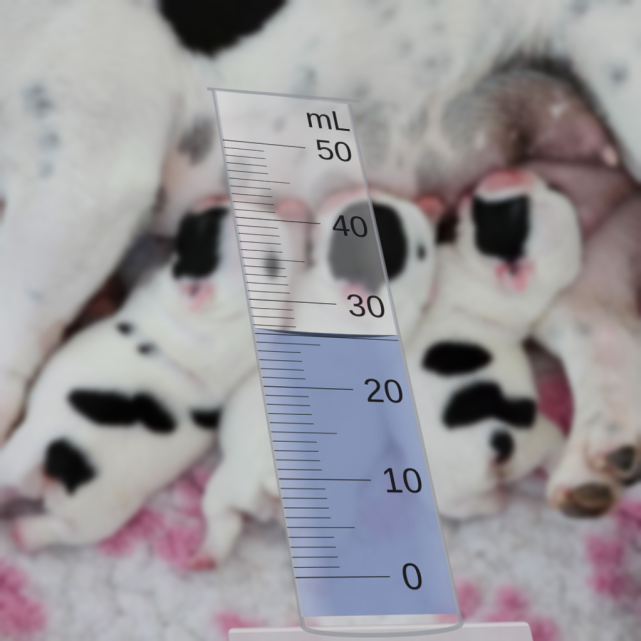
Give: 26 mL
